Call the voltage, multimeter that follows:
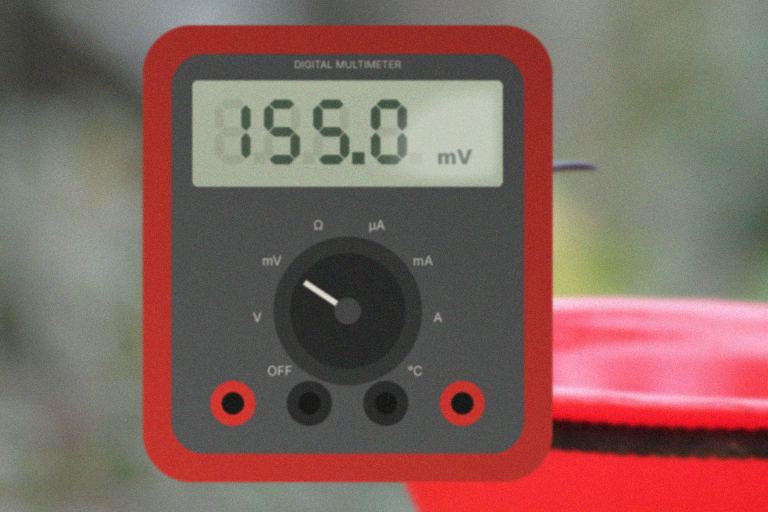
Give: 155.0 mV
